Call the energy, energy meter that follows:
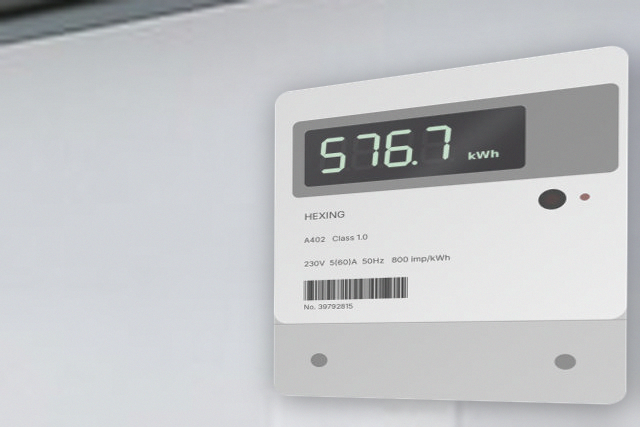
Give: 576.7 kWh
